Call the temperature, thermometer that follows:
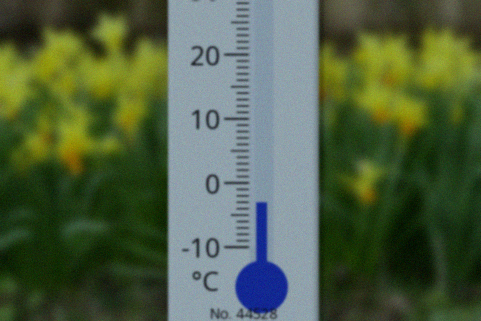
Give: -3 °C
